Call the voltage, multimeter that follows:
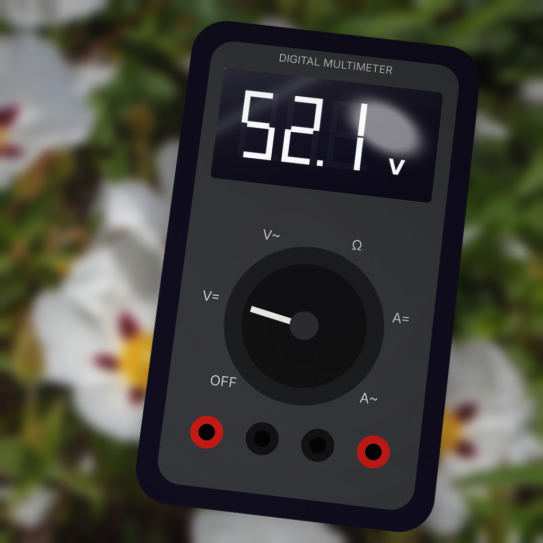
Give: 52.1 V
